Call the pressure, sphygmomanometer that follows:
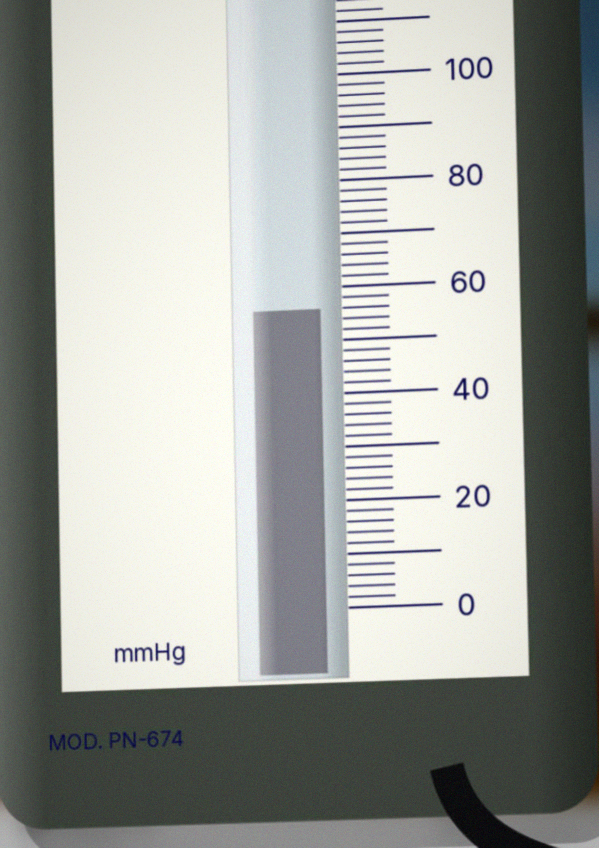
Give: 56 mmHg
